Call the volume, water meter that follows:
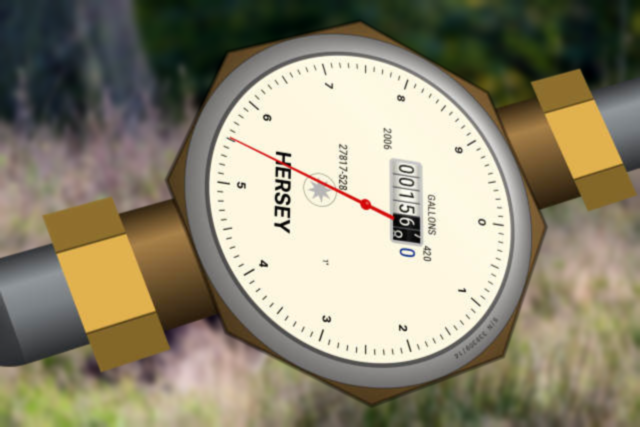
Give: 15675.5 gal
